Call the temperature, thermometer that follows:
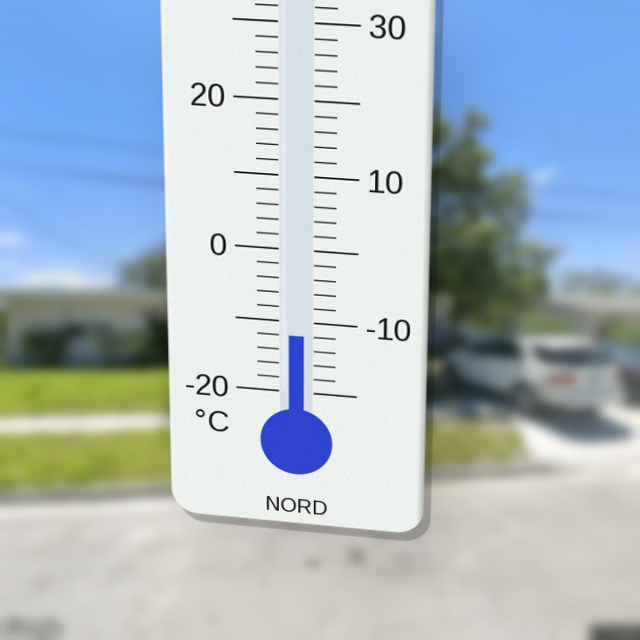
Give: -12 °C
